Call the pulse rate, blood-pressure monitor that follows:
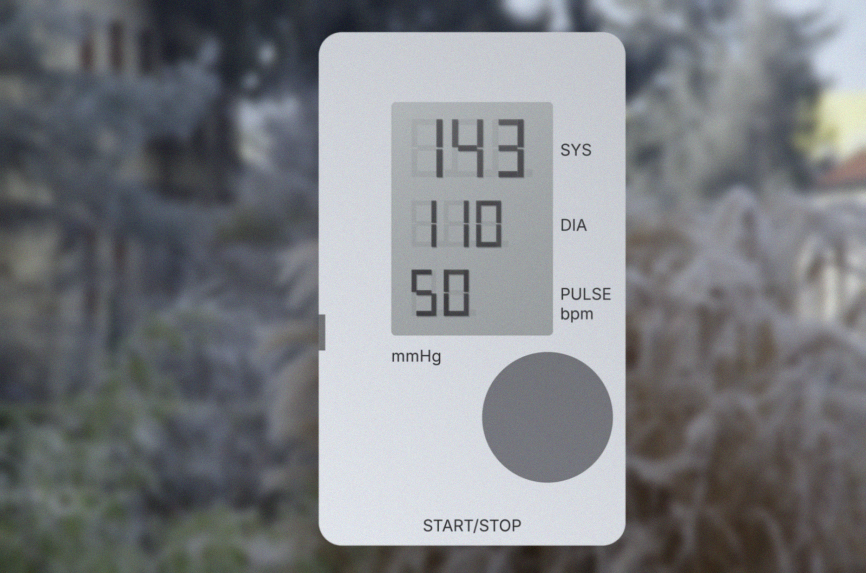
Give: 50 bpm
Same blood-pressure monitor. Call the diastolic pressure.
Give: 110 mmHg
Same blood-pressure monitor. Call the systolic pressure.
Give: 143 mmHg
